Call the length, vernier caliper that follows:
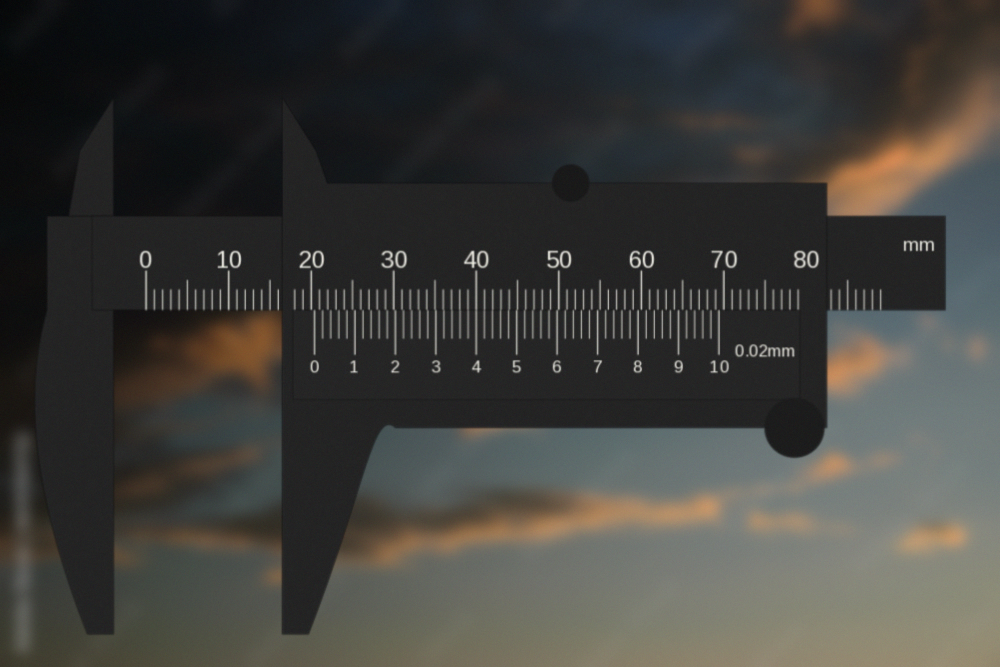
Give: 20.4 mm
